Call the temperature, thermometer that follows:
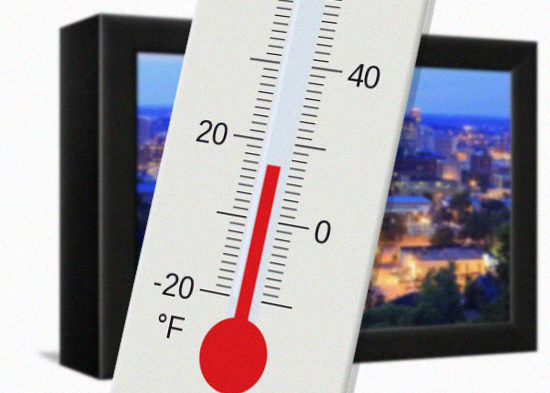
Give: 14 °F
